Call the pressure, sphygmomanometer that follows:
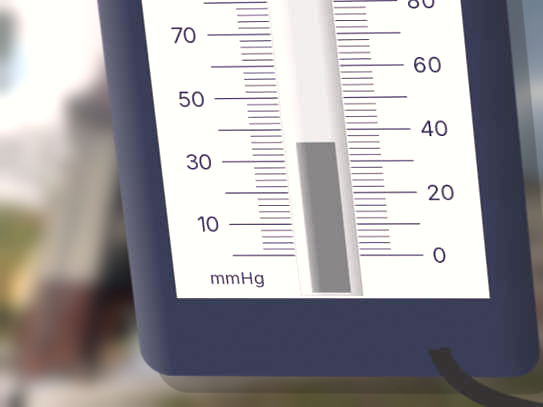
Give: 36 mmHg
